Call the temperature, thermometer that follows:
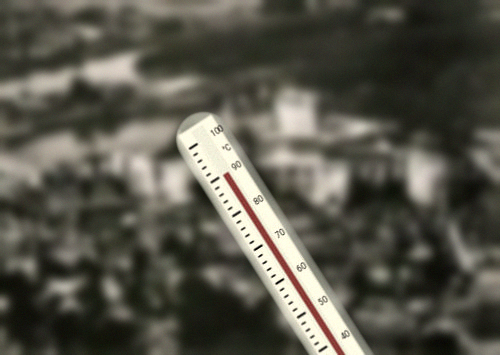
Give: 90 °C
